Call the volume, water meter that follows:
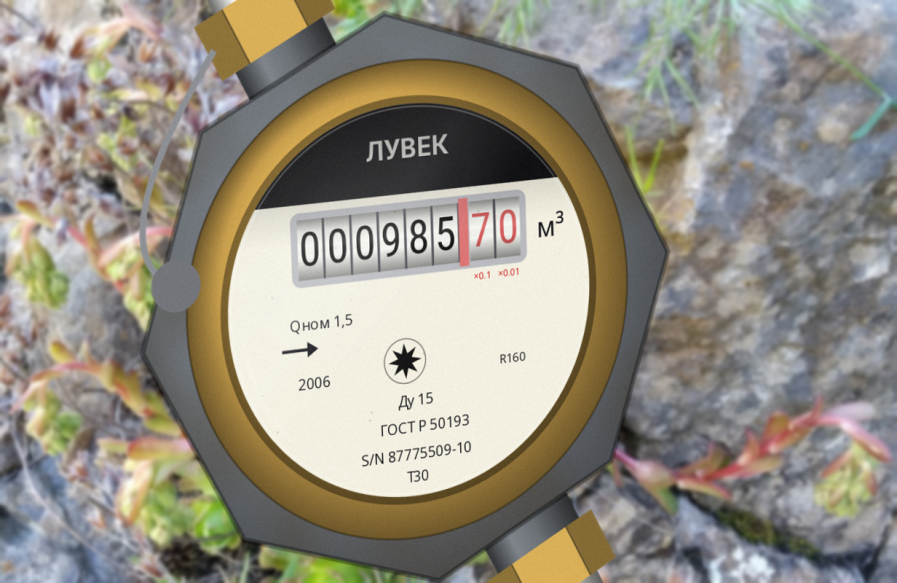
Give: 985.70 m³
